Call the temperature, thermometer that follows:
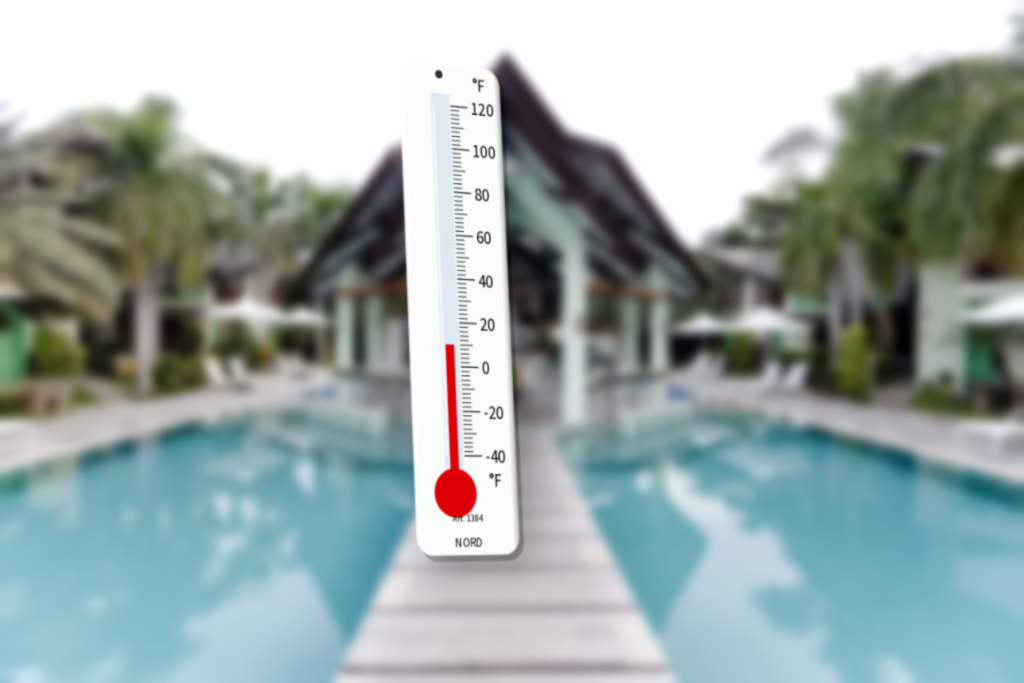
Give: 10 °F
